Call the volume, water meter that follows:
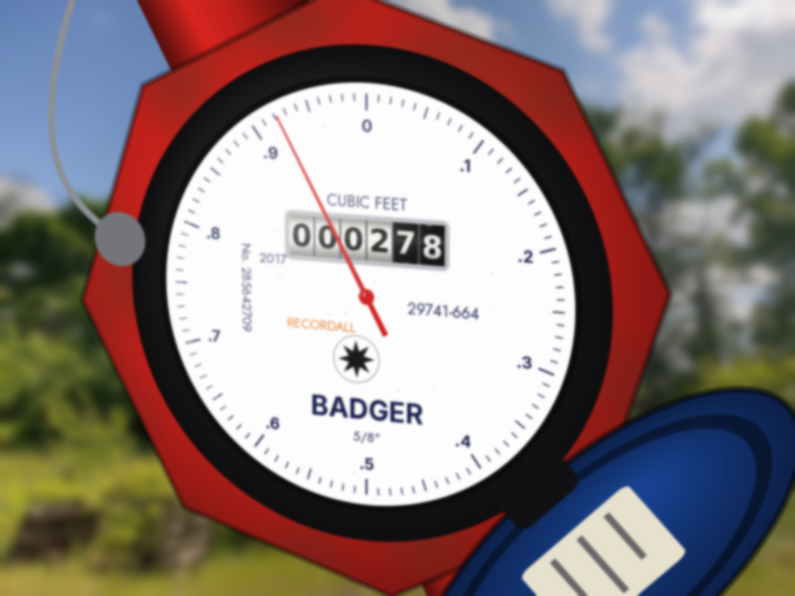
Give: 277.92 ft³
